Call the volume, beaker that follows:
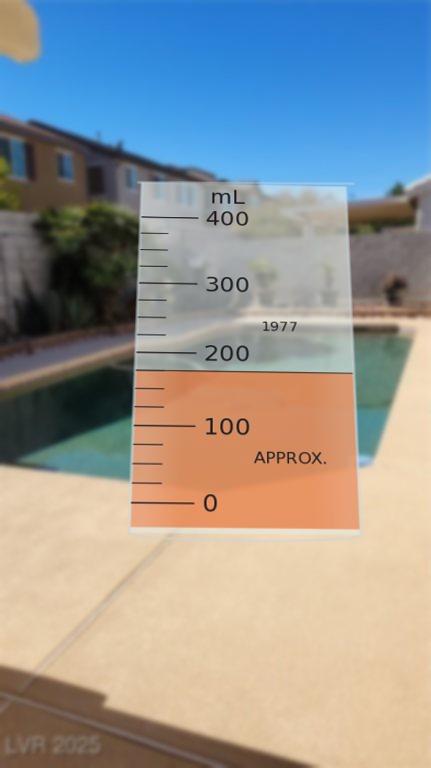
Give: 175 mL
